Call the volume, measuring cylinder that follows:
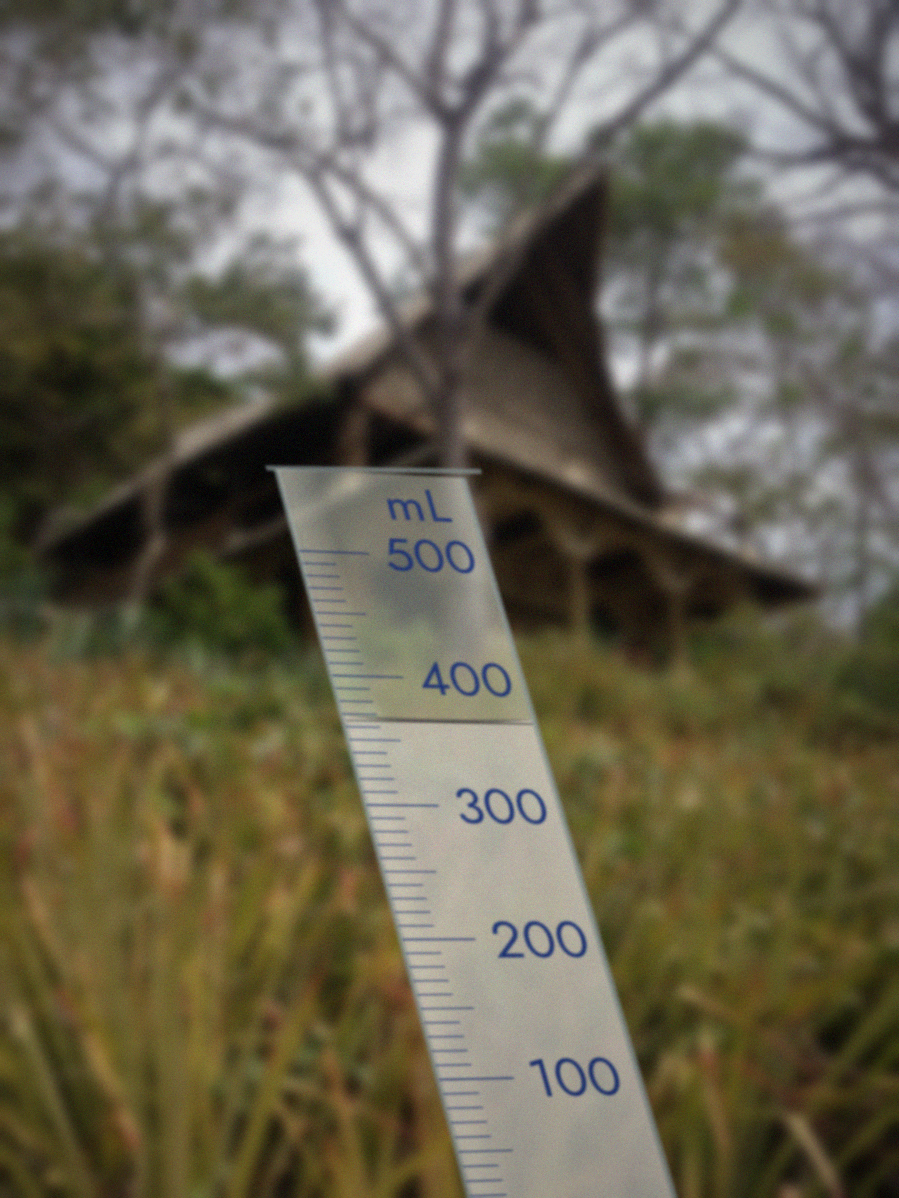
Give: 365 mL
